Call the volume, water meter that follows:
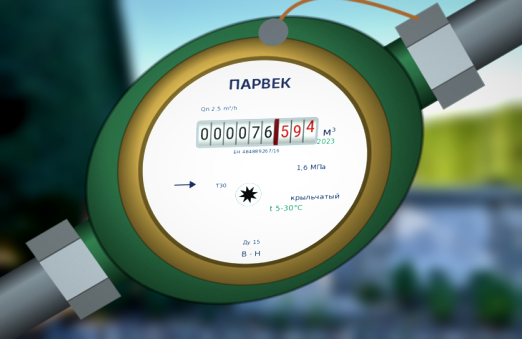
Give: 76.594 m³
